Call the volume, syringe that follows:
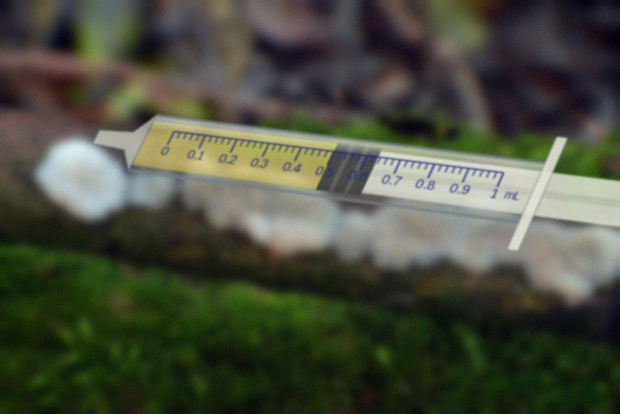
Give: 0.5 mL
